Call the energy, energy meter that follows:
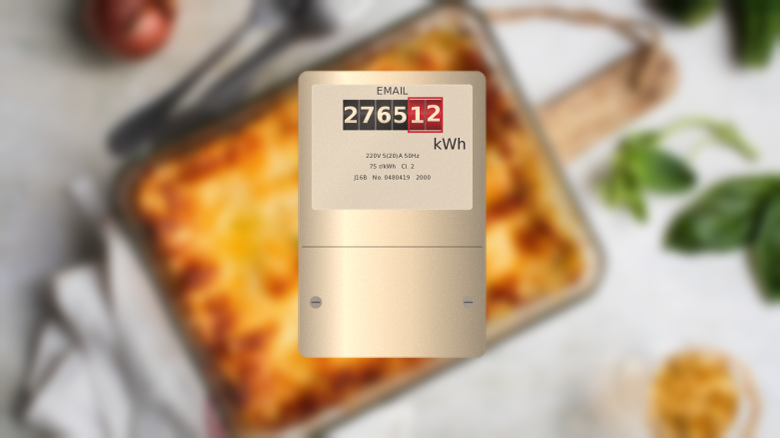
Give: 2765.12 kWh
